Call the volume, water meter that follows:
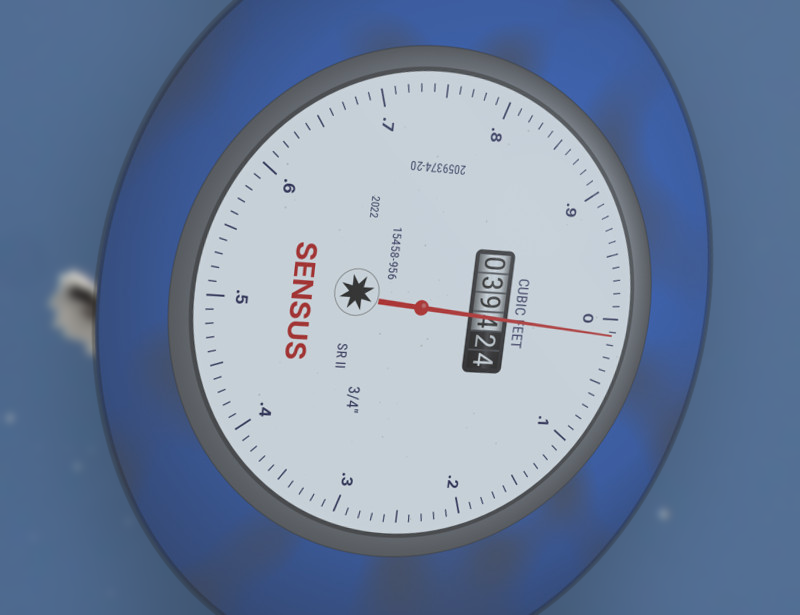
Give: 39424.01 ft³
